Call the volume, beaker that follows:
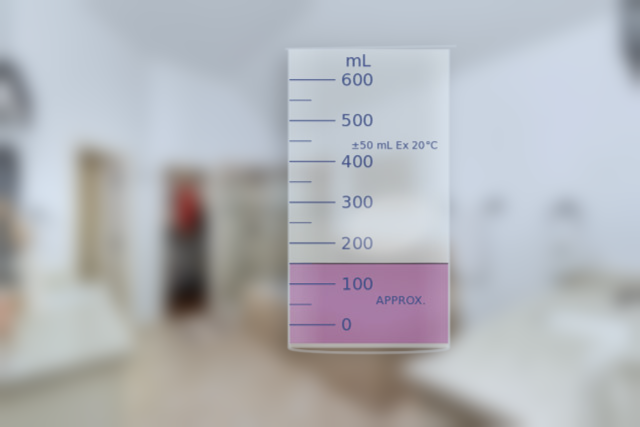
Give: 150 mL
